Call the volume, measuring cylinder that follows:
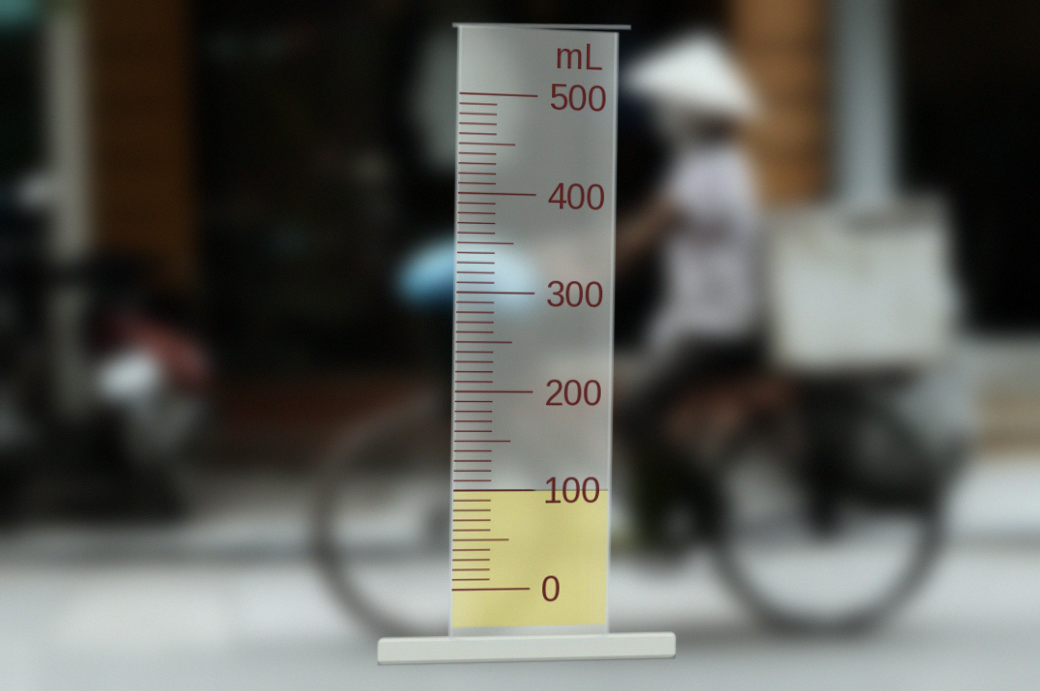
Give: 100 mL
